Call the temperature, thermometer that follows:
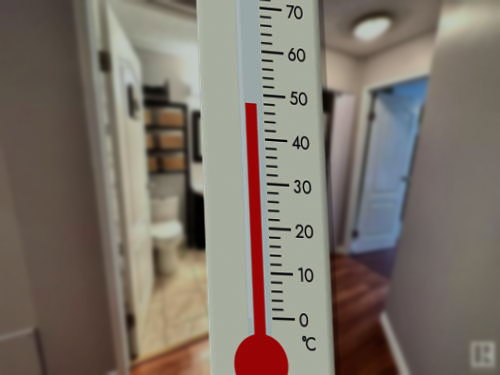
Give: 48 °C
